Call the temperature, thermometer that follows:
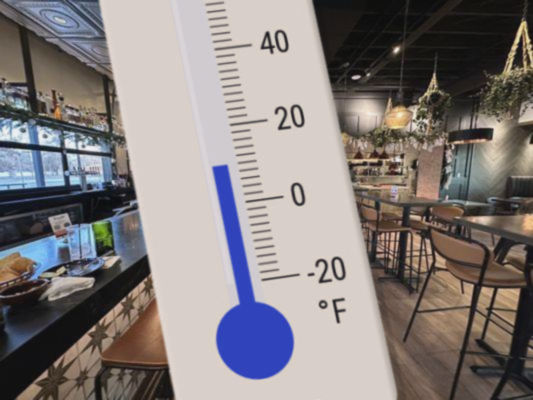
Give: 10 °F
